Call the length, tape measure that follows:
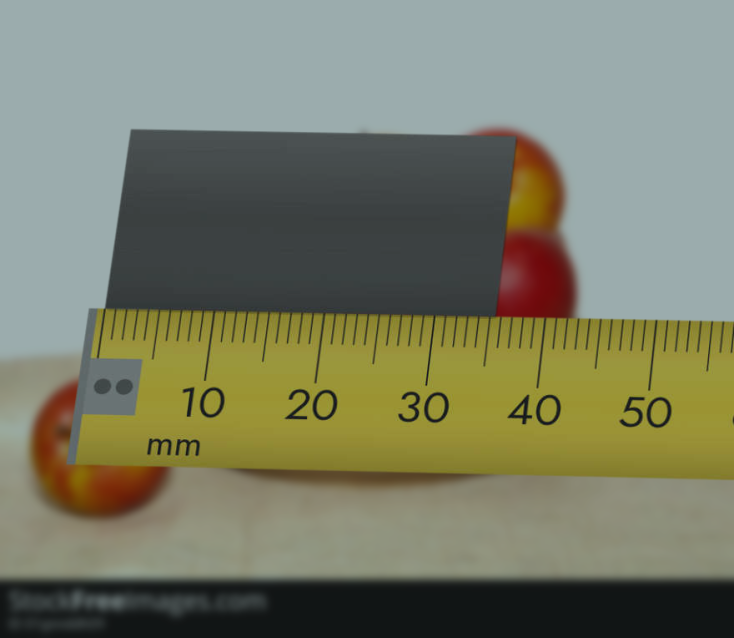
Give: 35.5 mm
